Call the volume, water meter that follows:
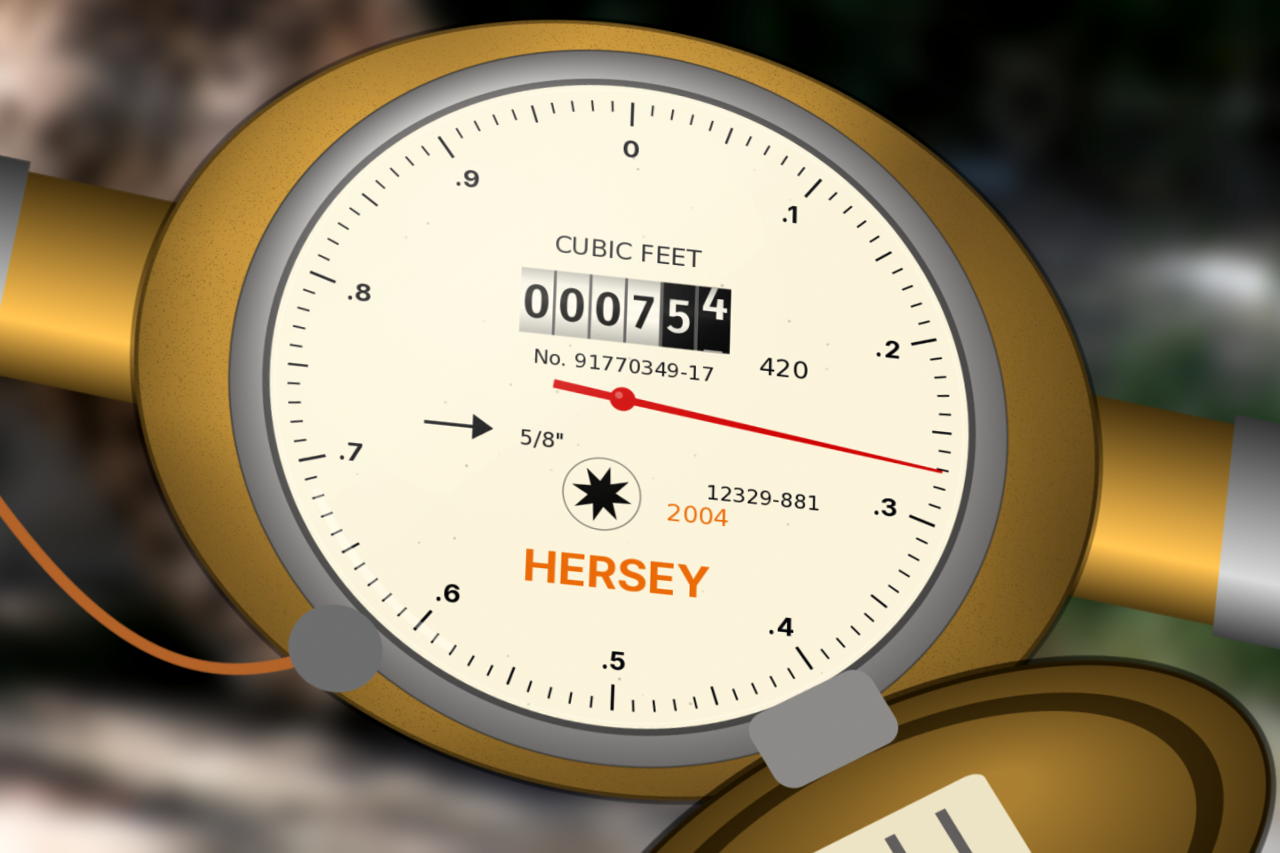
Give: 754.27 ft³
